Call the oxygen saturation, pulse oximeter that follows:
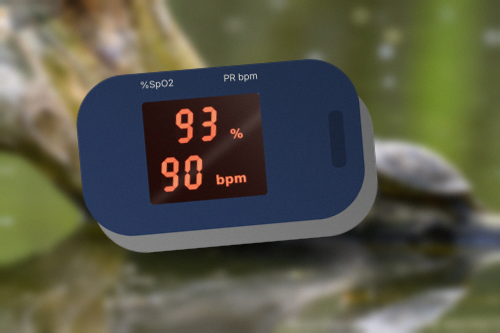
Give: 93 %
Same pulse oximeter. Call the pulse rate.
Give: 90 bpm
